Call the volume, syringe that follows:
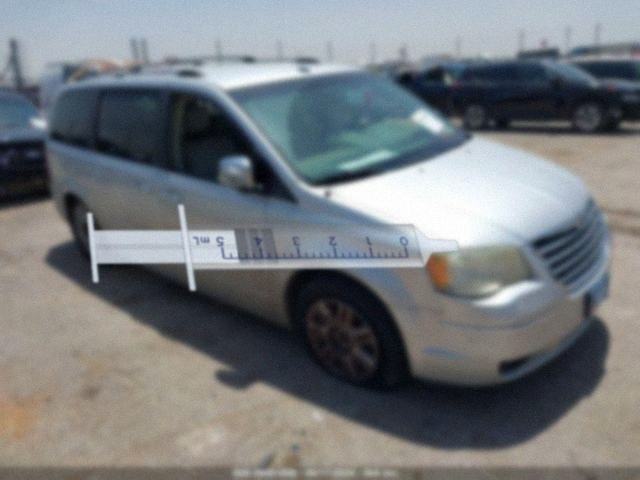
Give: 3.6 mL
